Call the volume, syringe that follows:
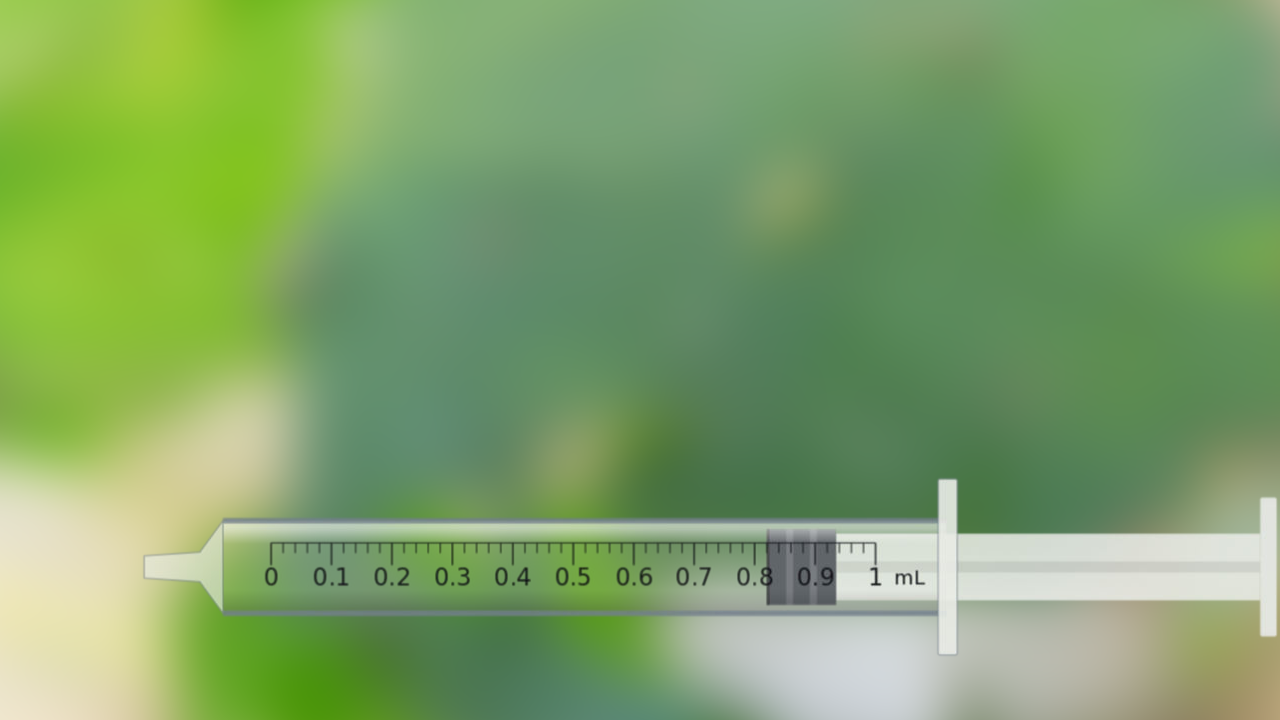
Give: 0.82 mL
